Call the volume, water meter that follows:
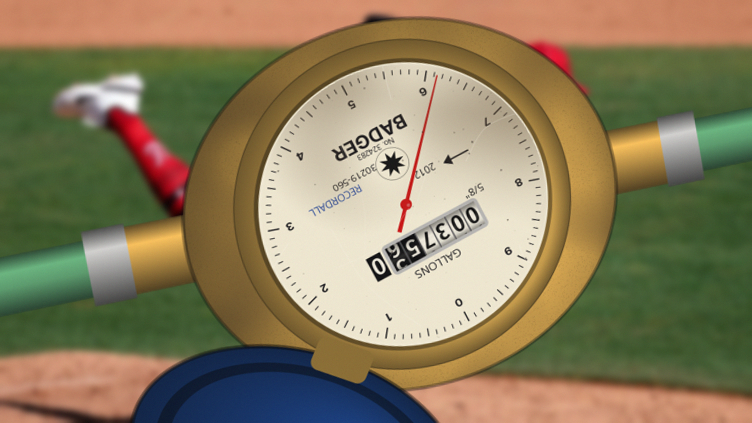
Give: 37556.1 gal
